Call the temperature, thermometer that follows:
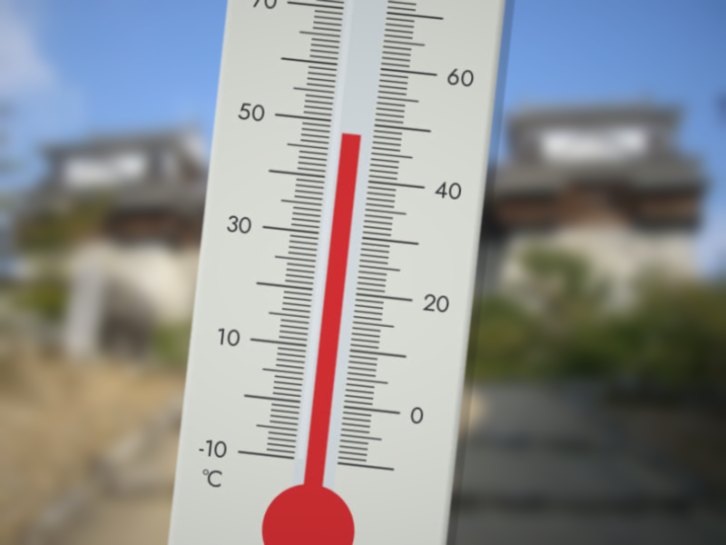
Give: 48 °C
